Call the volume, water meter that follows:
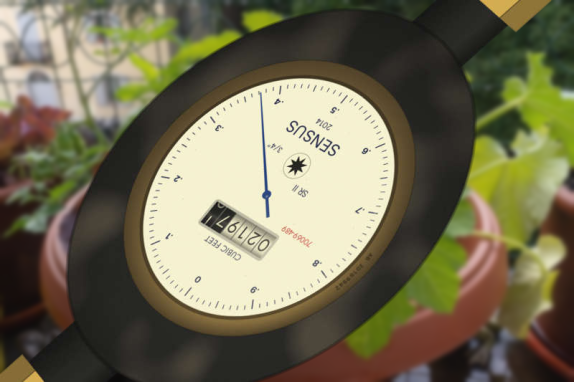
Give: 21971.37 ft³
